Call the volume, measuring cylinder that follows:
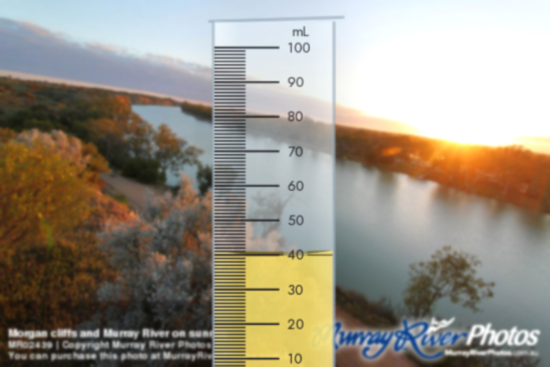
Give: 40 mL
